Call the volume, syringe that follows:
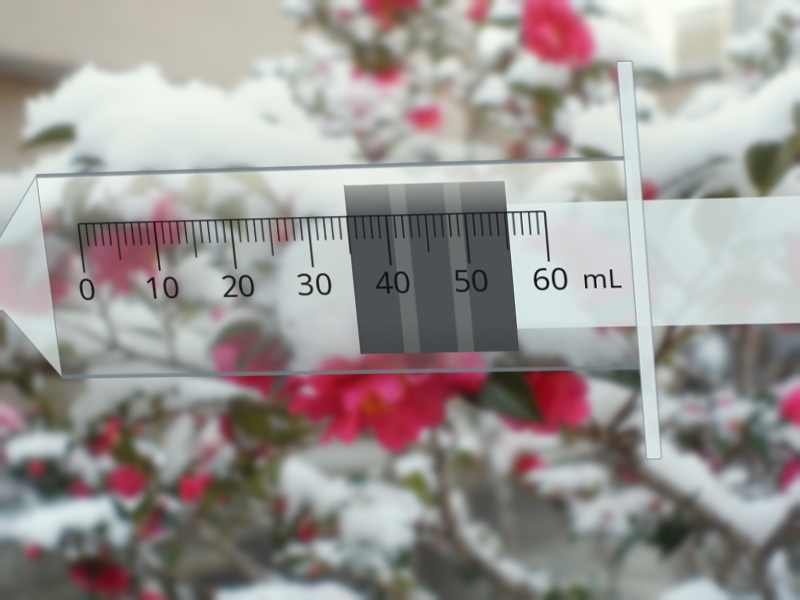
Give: 35 mL
